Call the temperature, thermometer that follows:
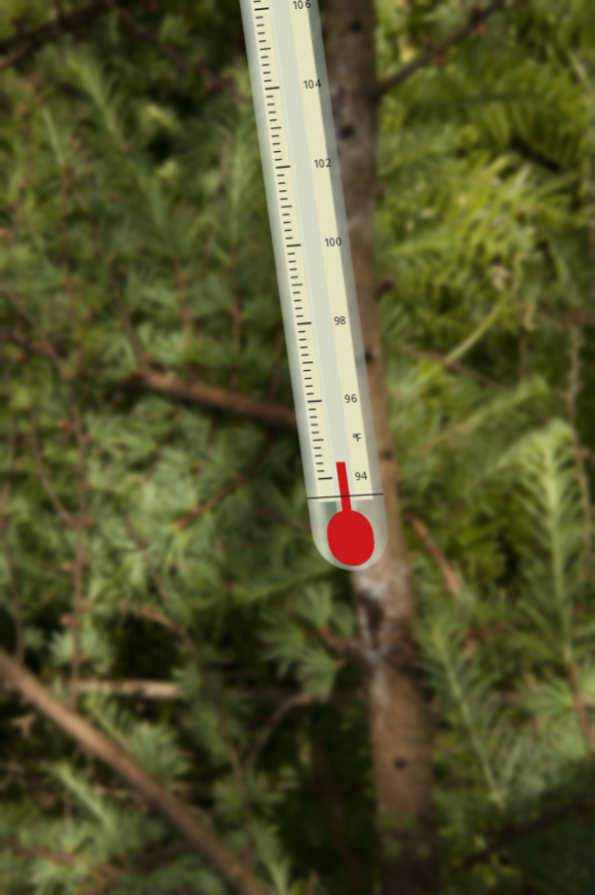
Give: 94.4 °F
